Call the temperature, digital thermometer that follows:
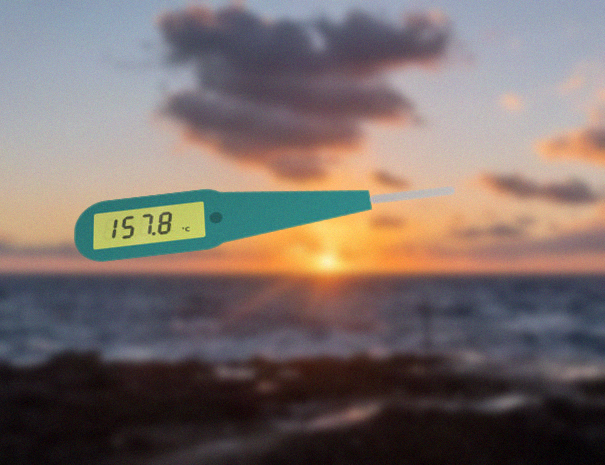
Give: 157.8 °C
